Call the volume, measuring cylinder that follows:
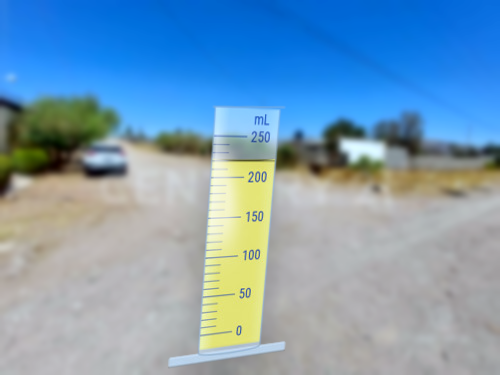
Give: 220 mL
